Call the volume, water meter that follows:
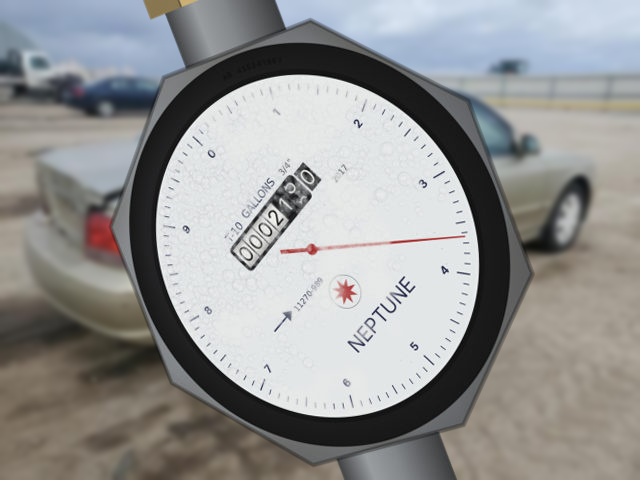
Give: 2153.6 gal
